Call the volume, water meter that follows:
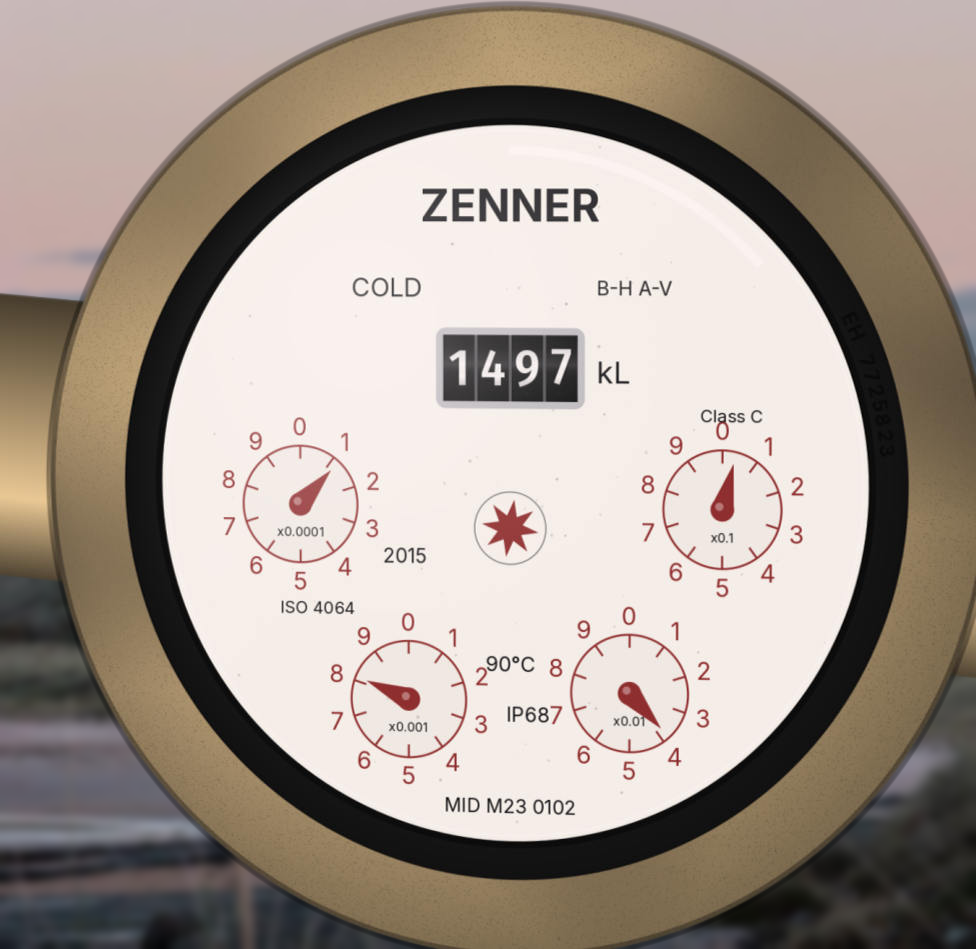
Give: 1497.0381 kL
